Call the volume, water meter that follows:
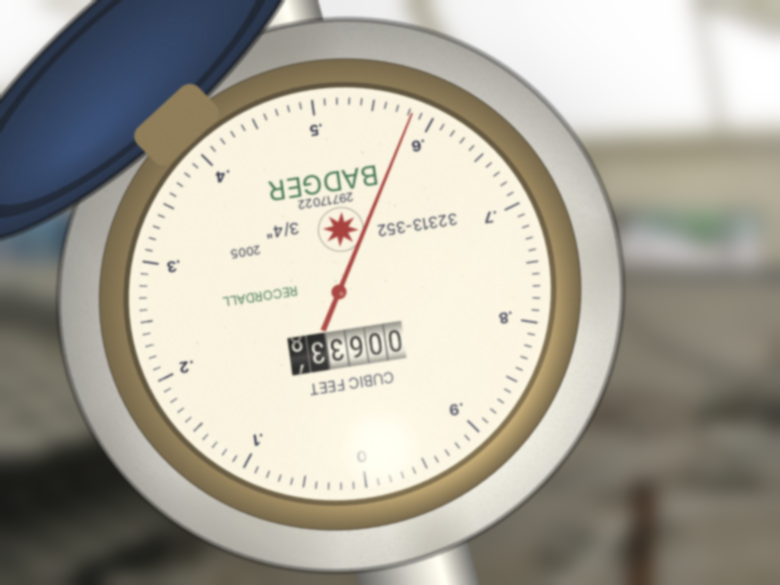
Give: 6337.58 ft³
